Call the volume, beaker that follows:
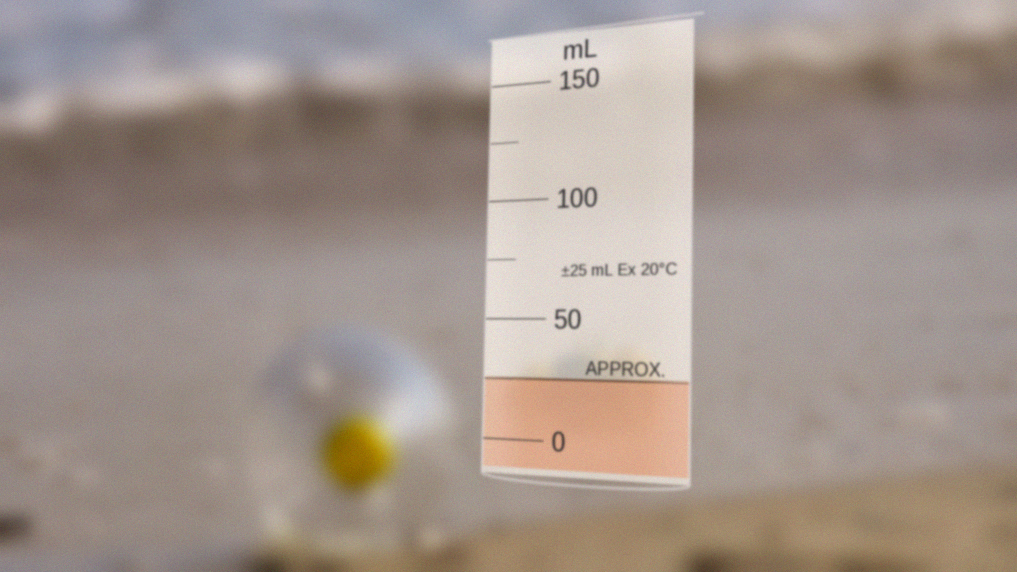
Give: 25 mL
